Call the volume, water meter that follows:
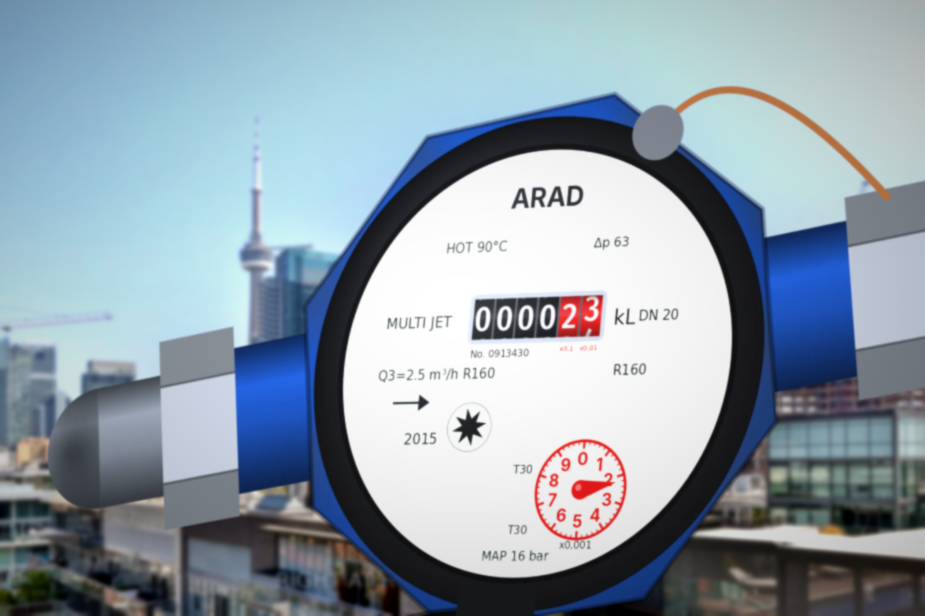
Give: 0.232 kL
